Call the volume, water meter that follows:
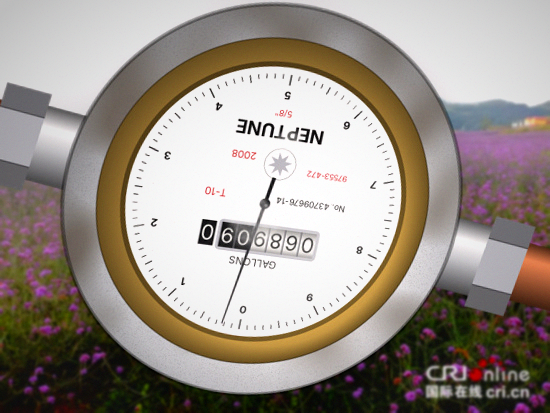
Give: 689090.2 gal
